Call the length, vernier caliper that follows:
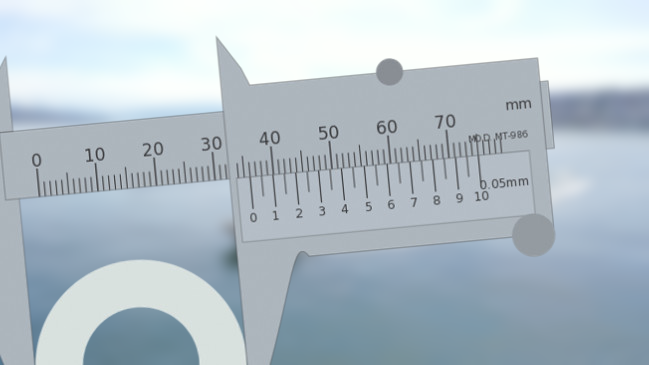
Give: 36.0 mm
